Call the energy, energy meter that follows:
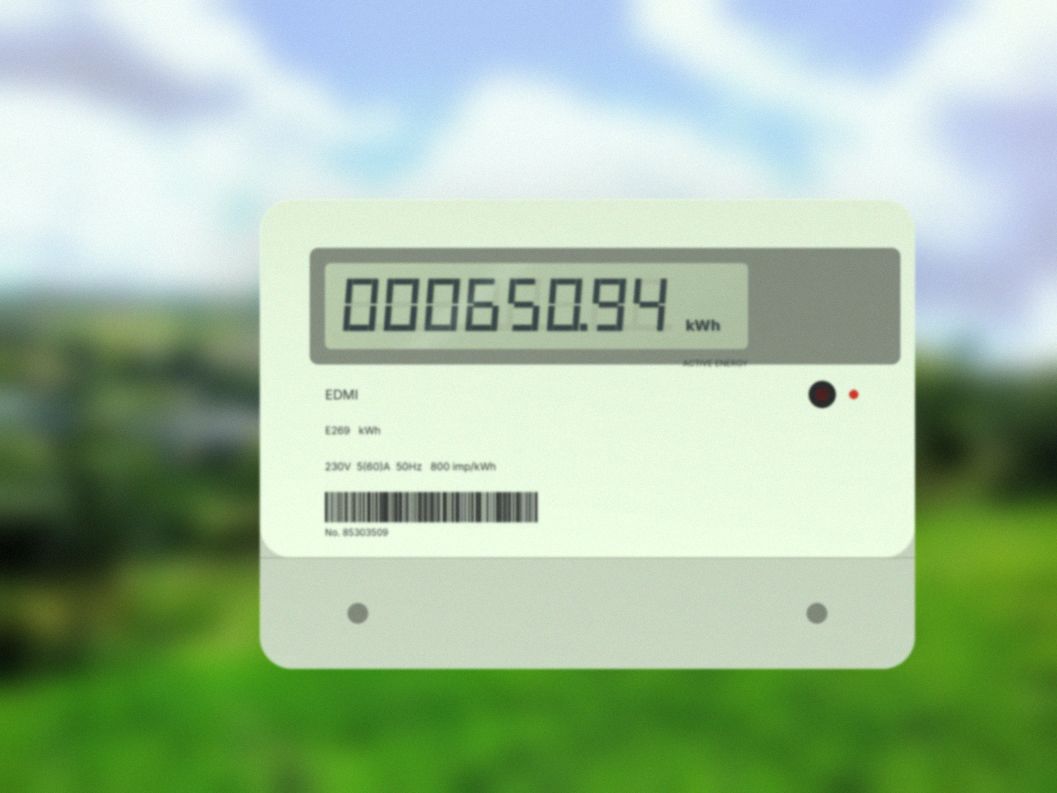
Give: 650.94 kWh
